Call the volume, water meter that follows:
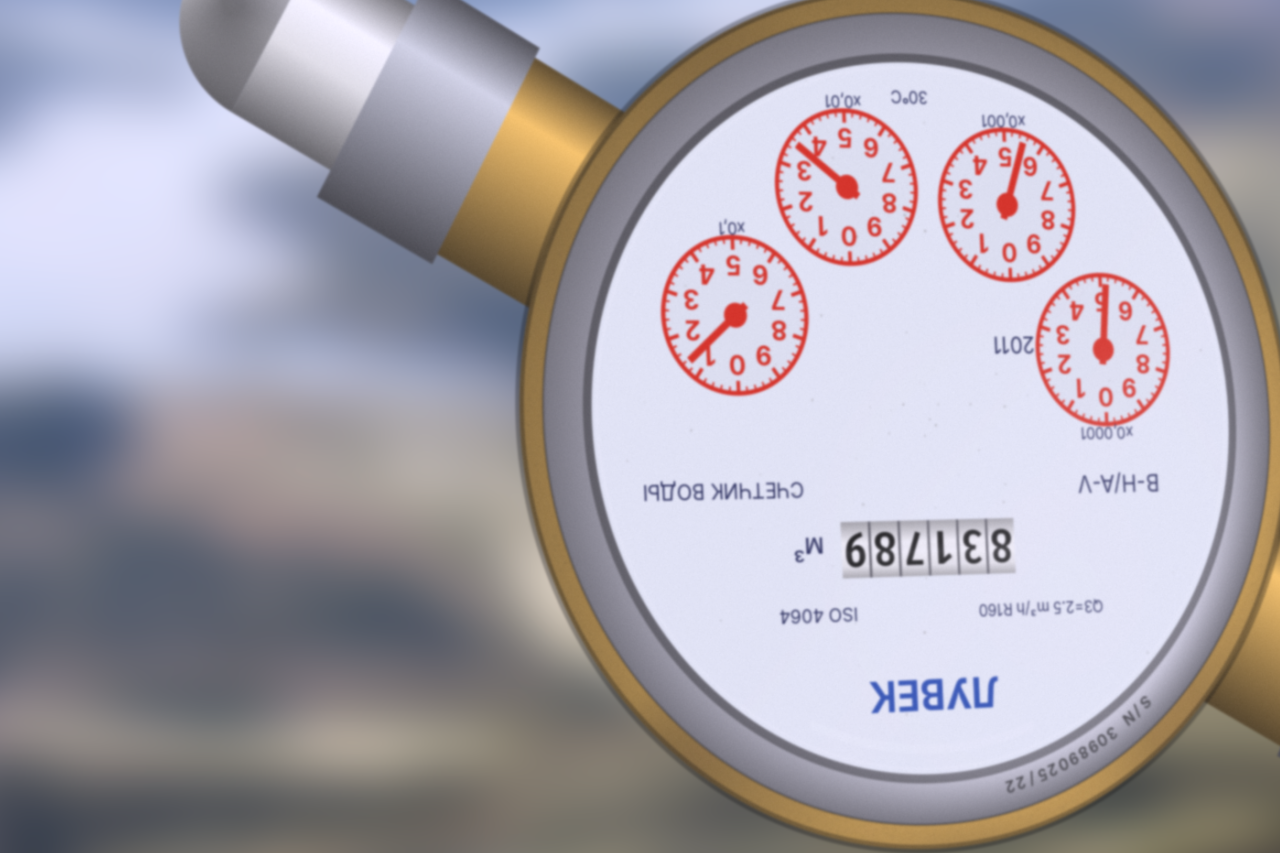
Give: 831789.1355 m³
